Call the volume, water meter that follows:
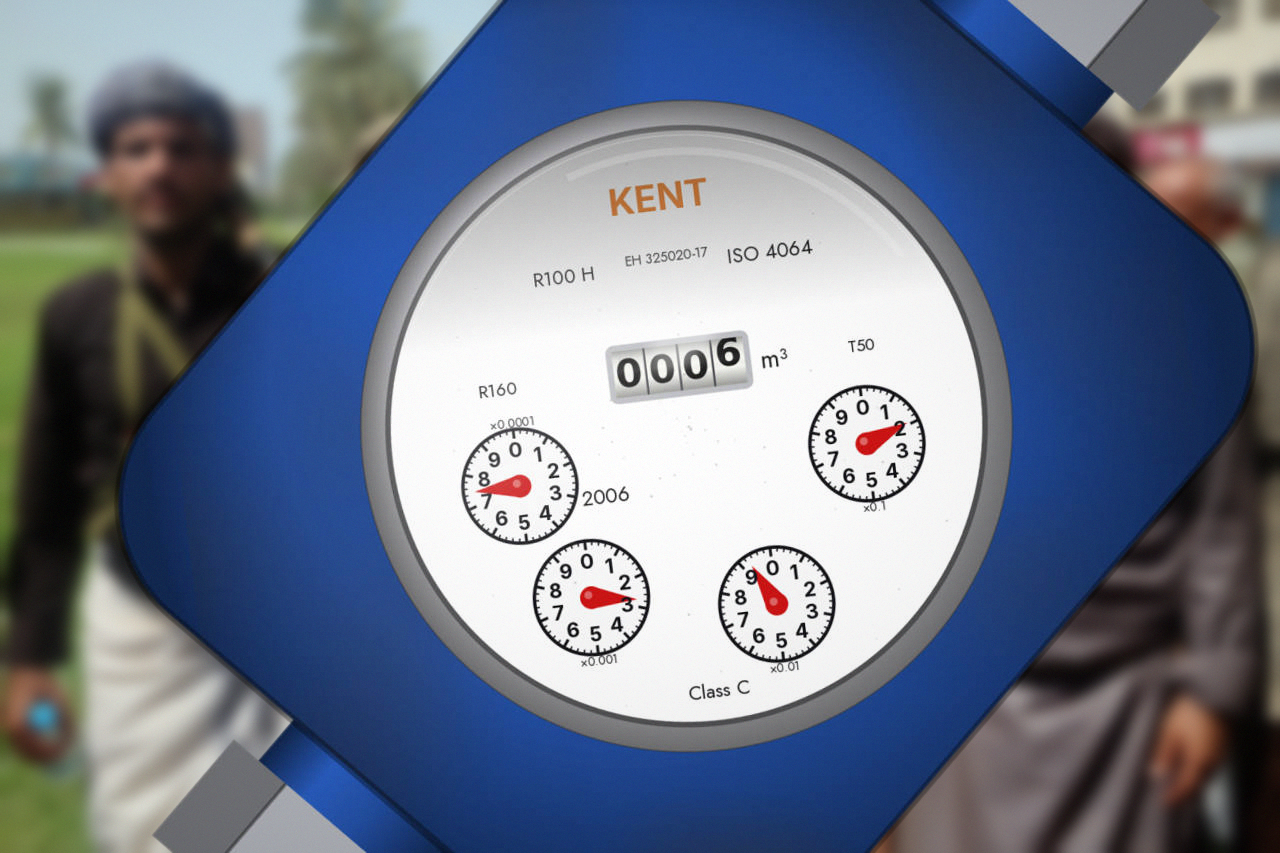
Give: 6.1927 m³
